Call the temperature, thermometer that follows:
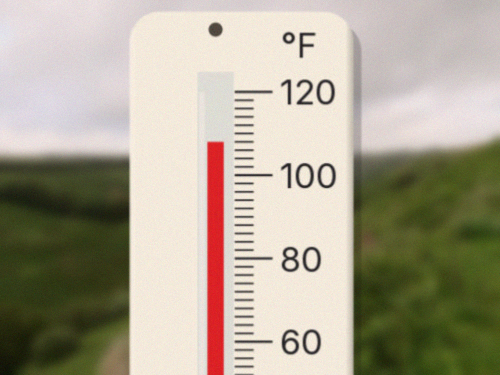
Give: 108 °F
